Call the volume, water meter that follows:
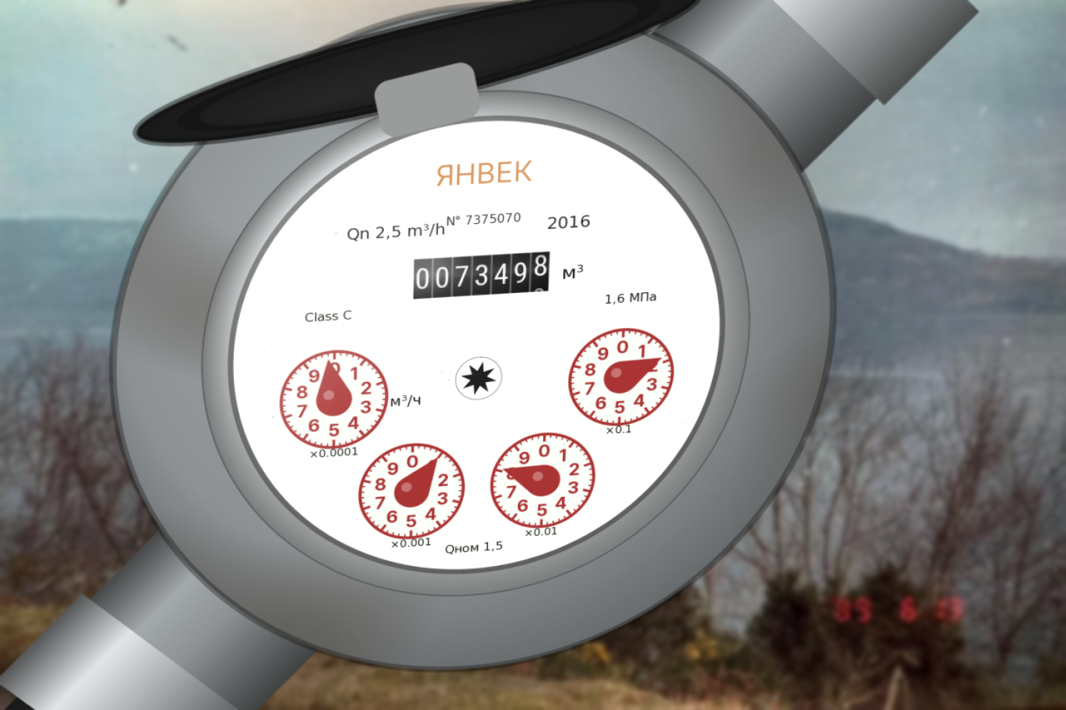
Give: 73498.1809 m³
